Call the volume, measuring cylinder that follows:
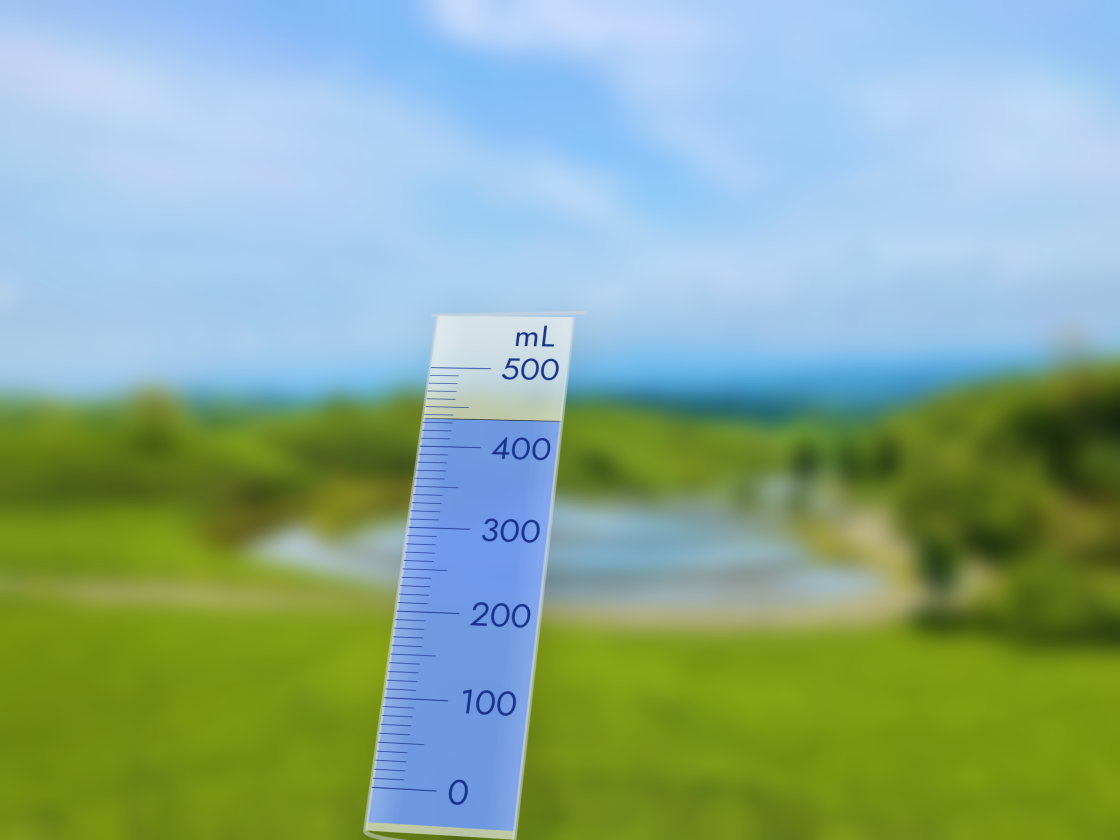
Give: 435 mL
